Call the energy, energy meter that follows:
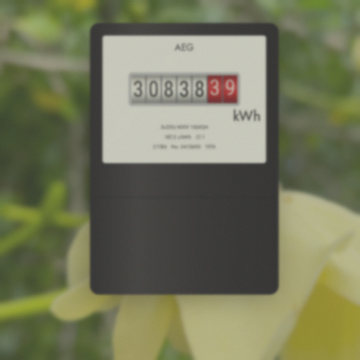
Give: 30838.39 kWh
